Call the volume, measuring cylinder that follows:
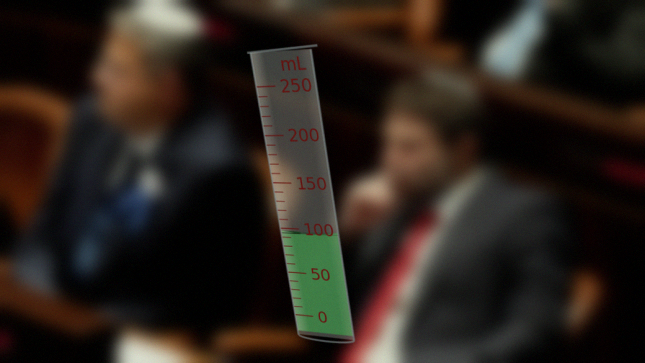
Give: 95 mL
